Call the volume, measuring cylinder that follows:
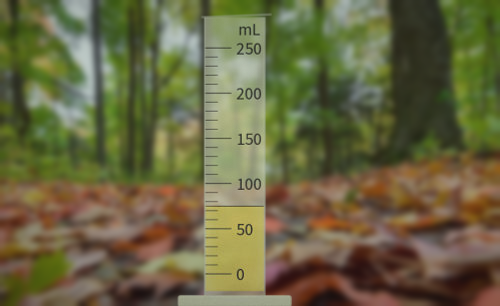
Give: 75 mL
